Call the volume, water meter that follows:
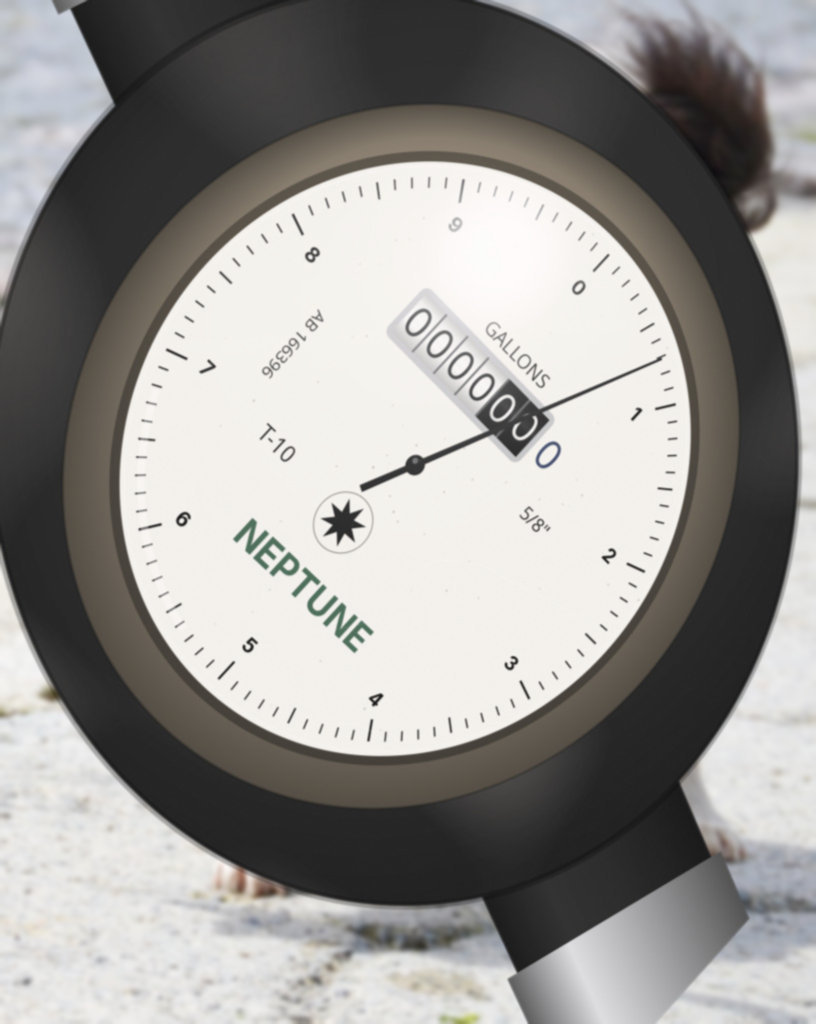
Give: 0.7 gal
